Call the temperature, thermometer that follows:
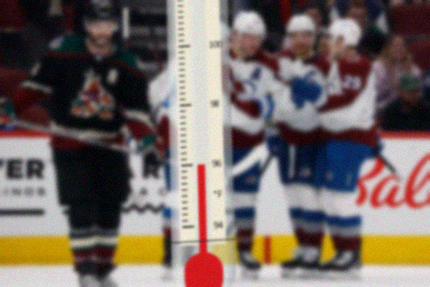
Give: 96 °F
